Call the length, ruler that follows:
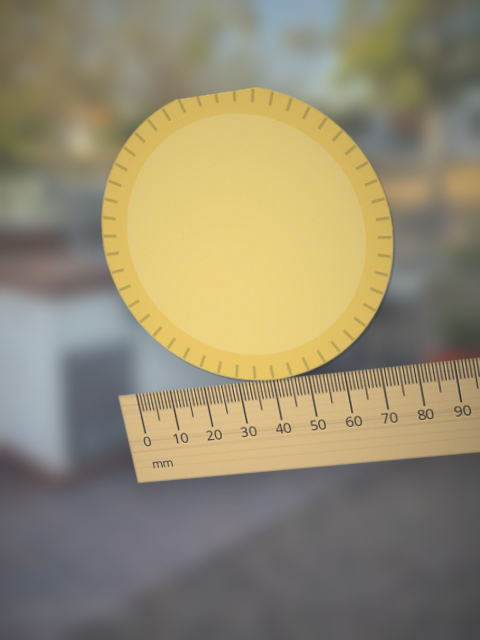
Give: 80 mm
